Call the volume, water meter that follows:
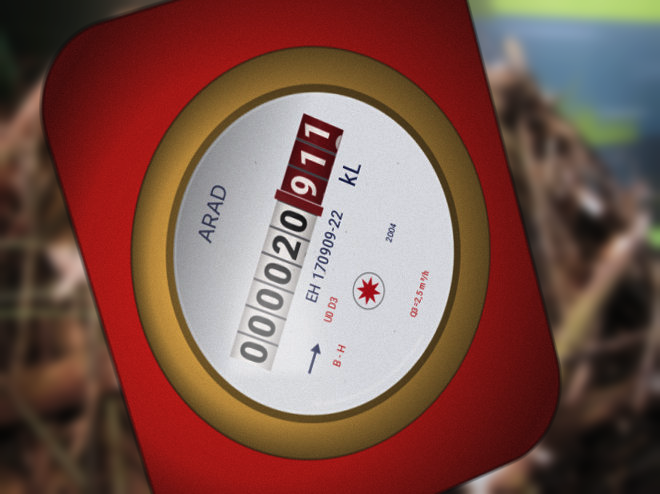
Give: 20.911 kL
